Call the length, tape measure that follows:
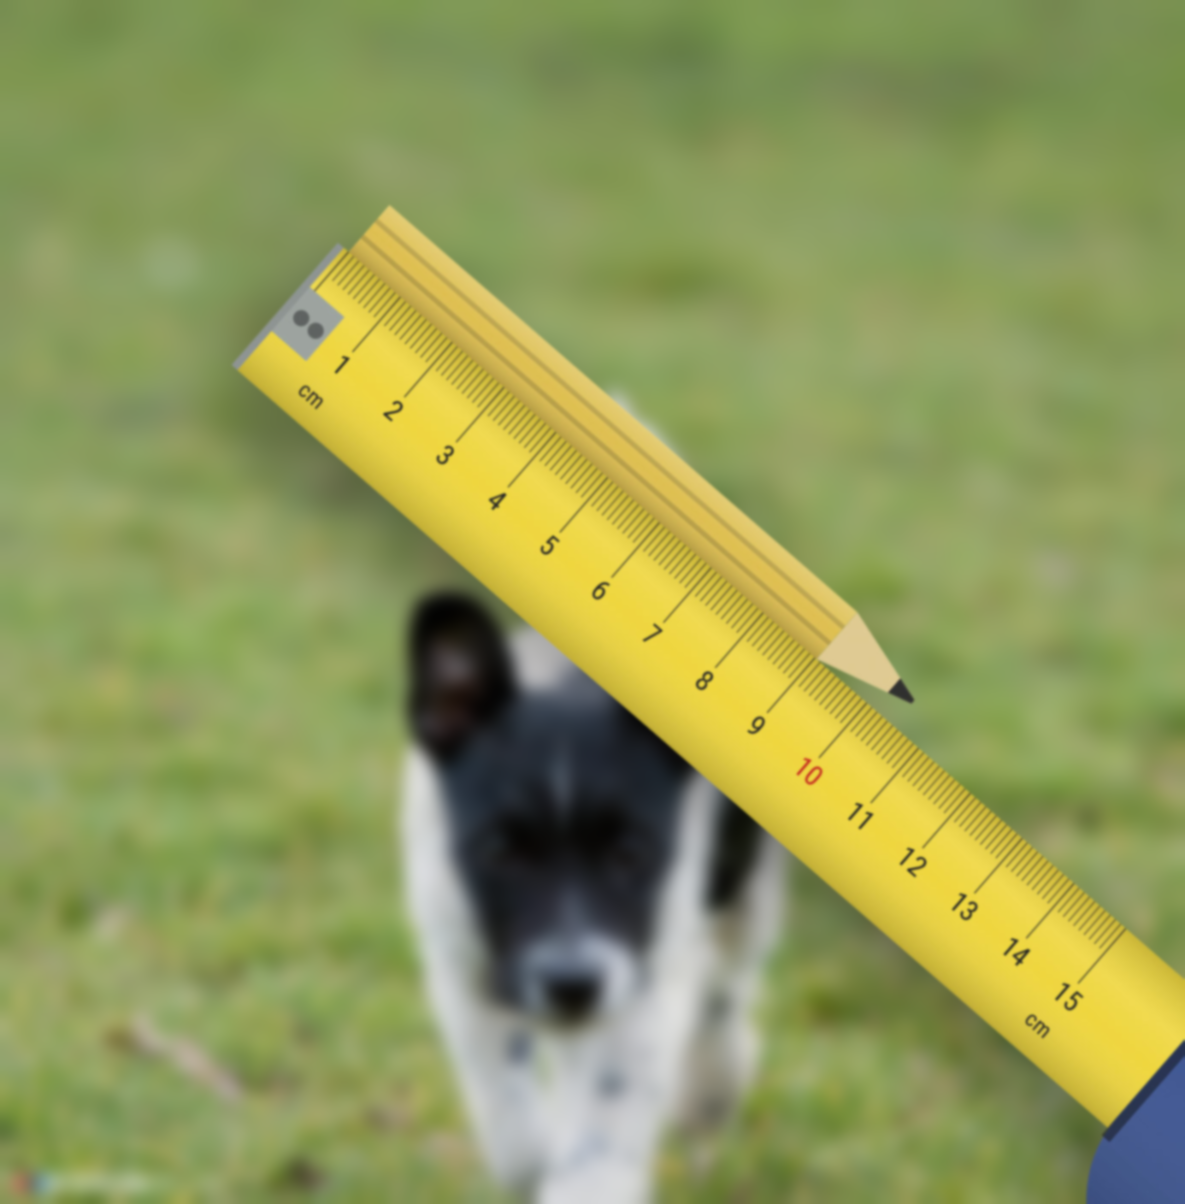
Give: 10.5 cm
